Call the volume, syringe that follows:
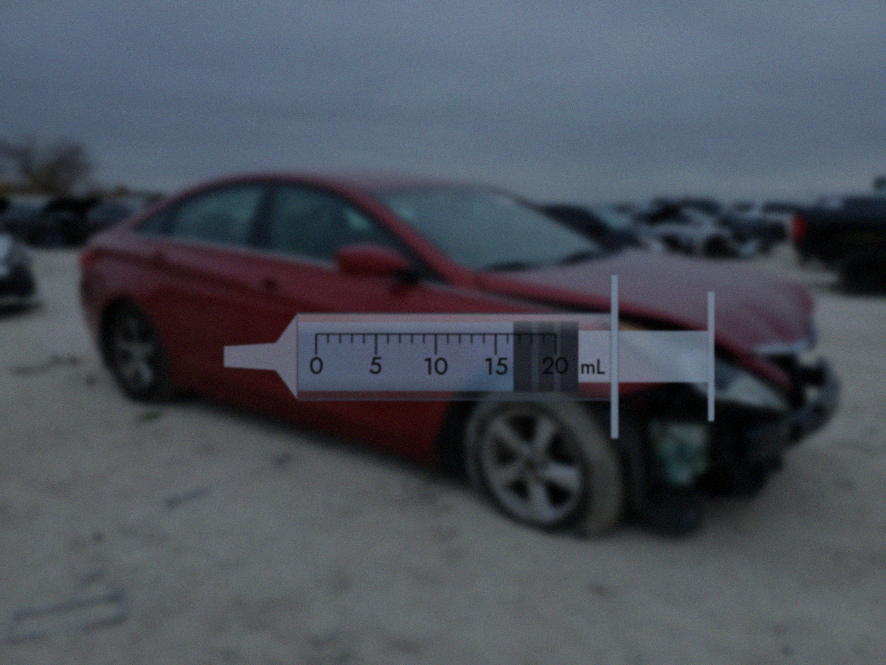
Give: 16.5 mL
